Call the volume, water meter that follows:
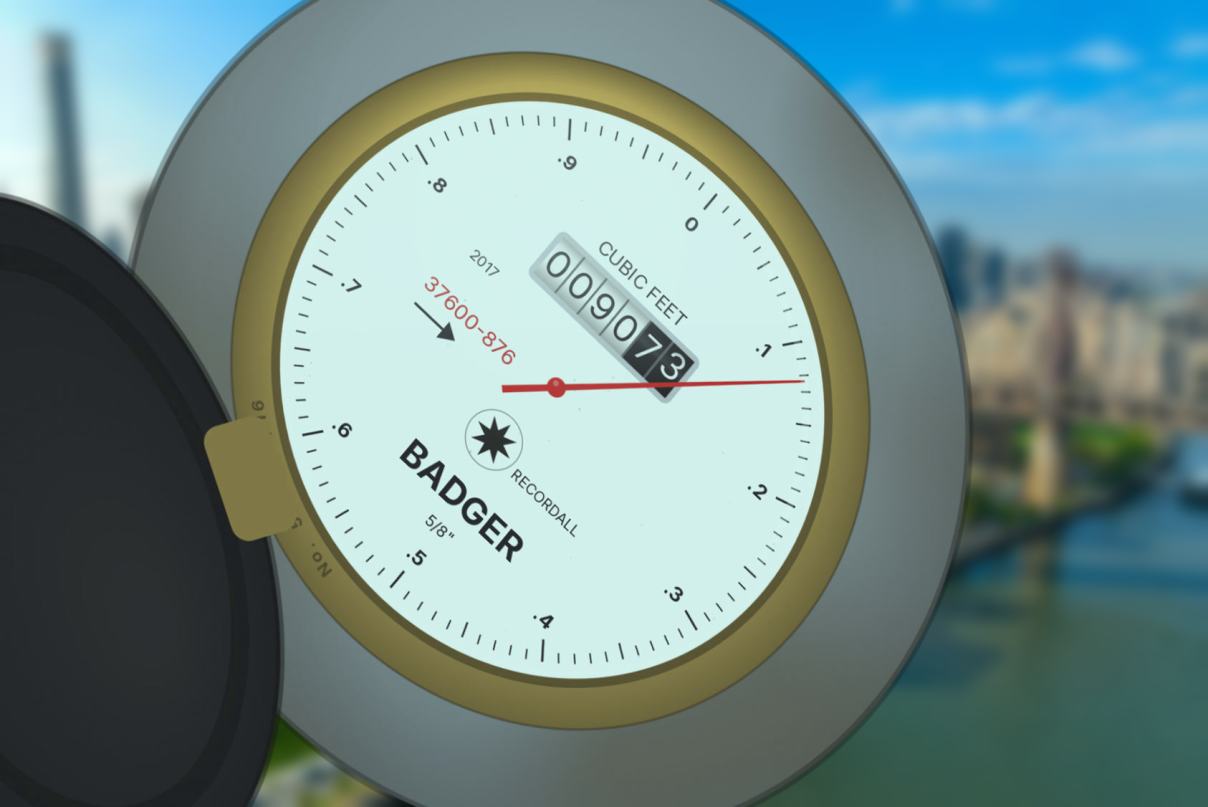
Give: 9073.12 ft³
